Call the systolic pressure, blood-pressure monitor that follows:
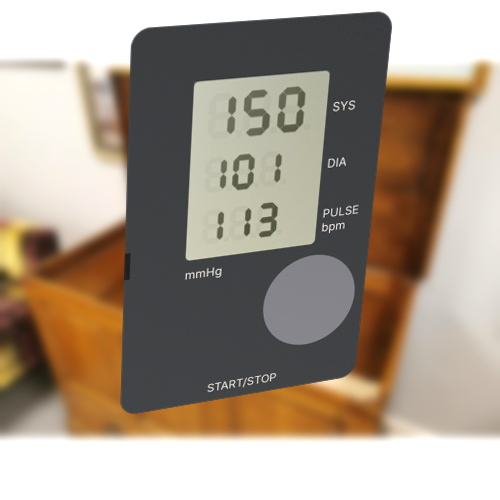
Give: 150 mmHg
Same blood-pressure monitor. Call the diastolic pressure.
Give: 101 mmHg
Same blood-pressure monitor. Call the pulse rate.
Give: 113 bpm
